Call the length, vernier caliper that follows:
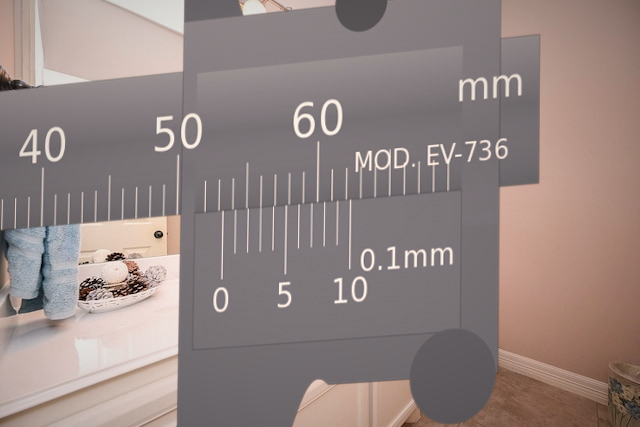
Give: 53.3 mm
